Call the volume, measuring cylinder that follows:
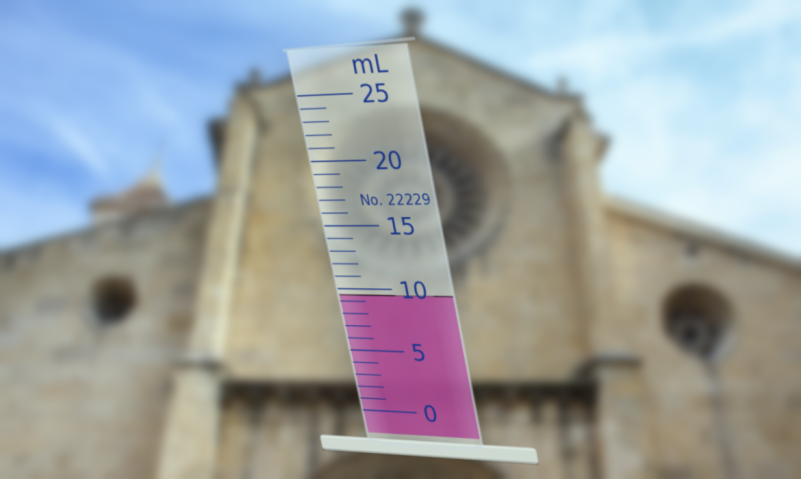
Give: 9.5 mL
